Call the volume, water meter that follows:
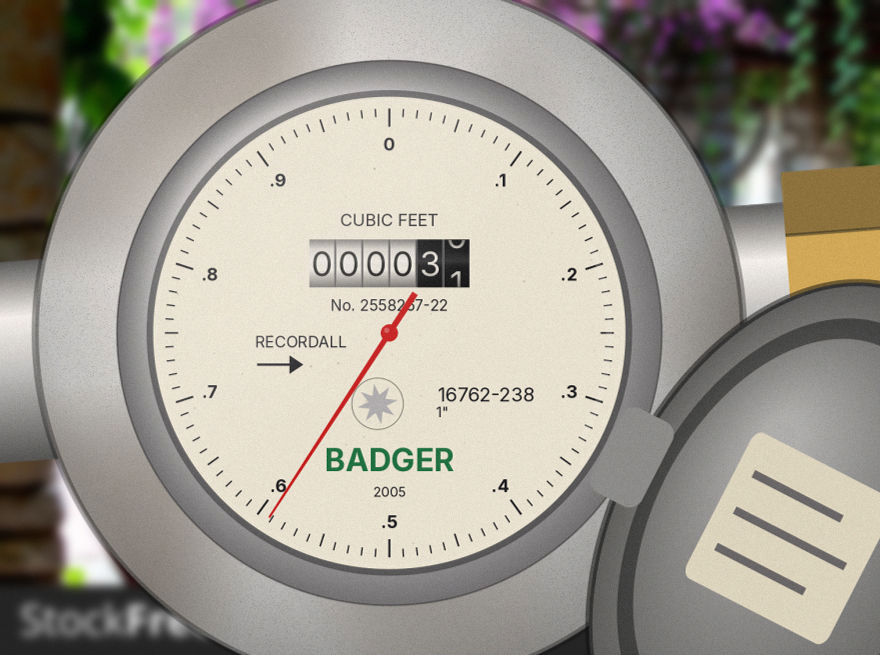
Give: 30.59 ft³
